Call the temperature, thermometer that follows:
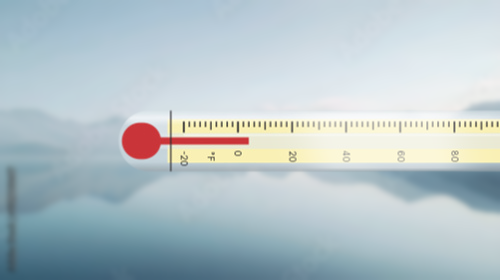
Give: 4 °F
